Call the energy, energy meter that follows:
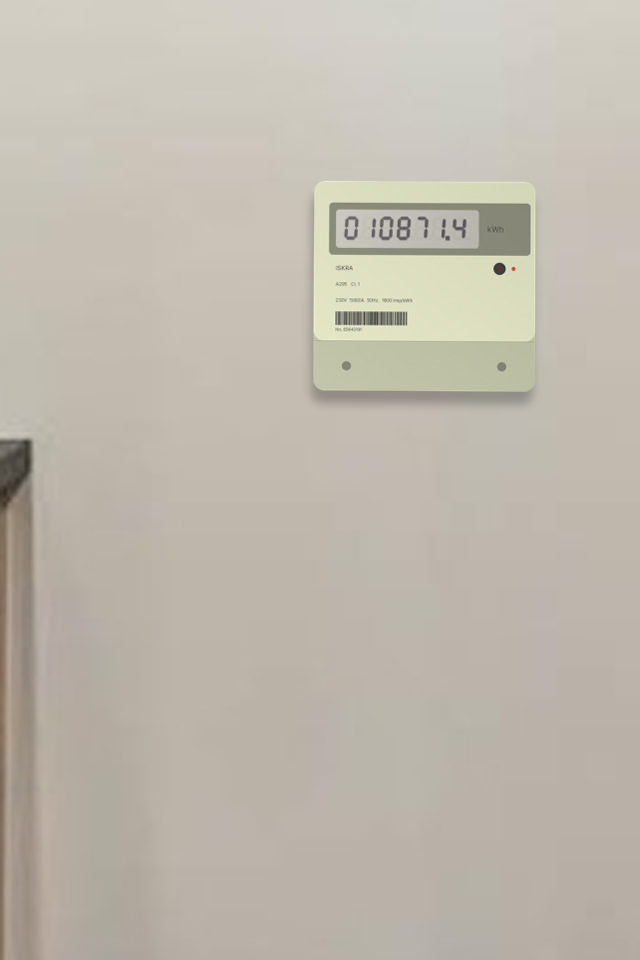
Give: 10871.4 kWh
